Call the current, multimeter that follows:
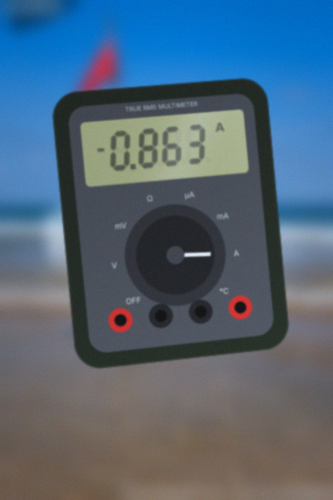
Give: -0.863 A
